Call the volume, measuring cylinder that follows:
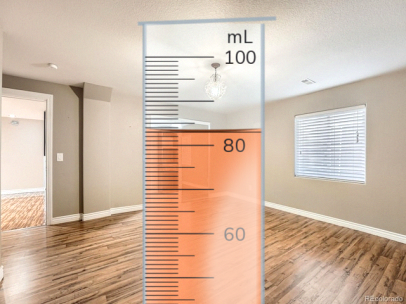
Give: 83 mL
